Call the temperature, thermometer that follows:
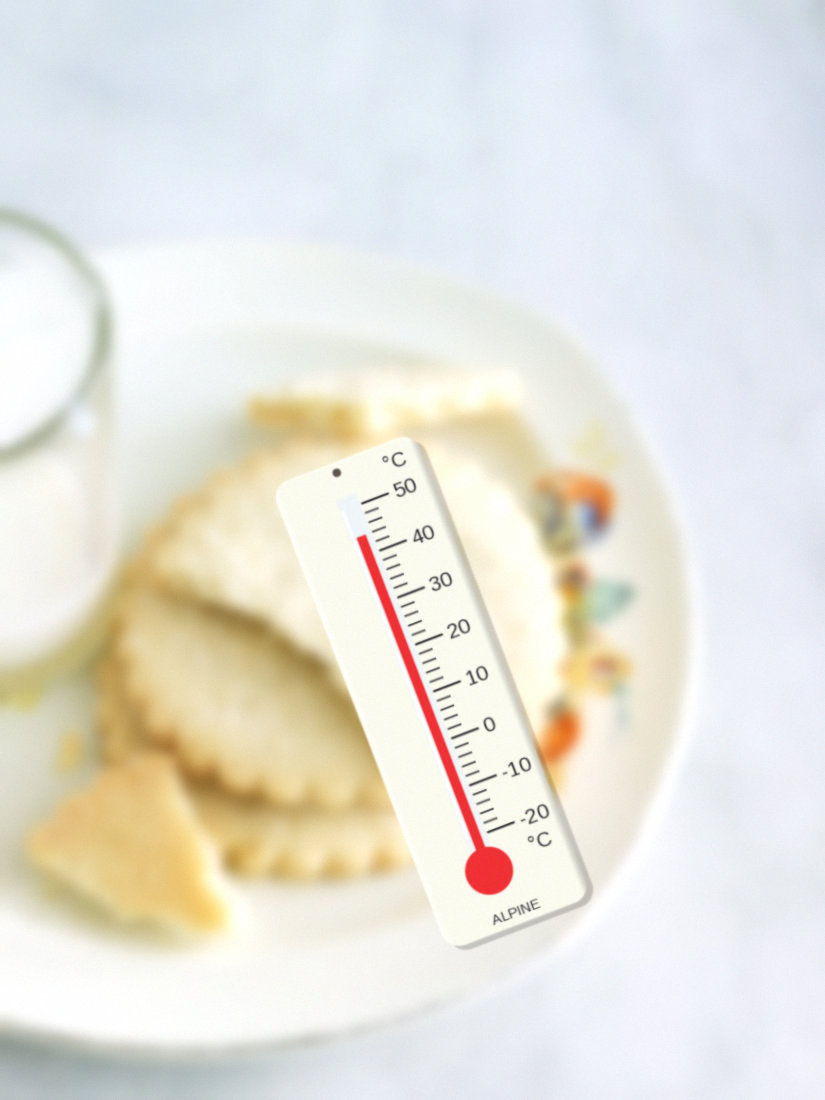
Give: 44 °C
